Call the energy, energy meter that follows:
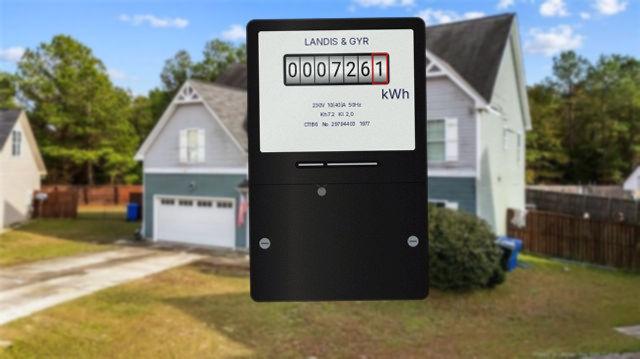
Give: 726.1 kWh
